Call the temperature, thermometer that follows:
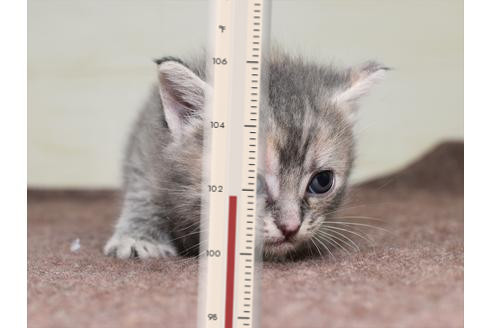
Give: 101.8 °F
